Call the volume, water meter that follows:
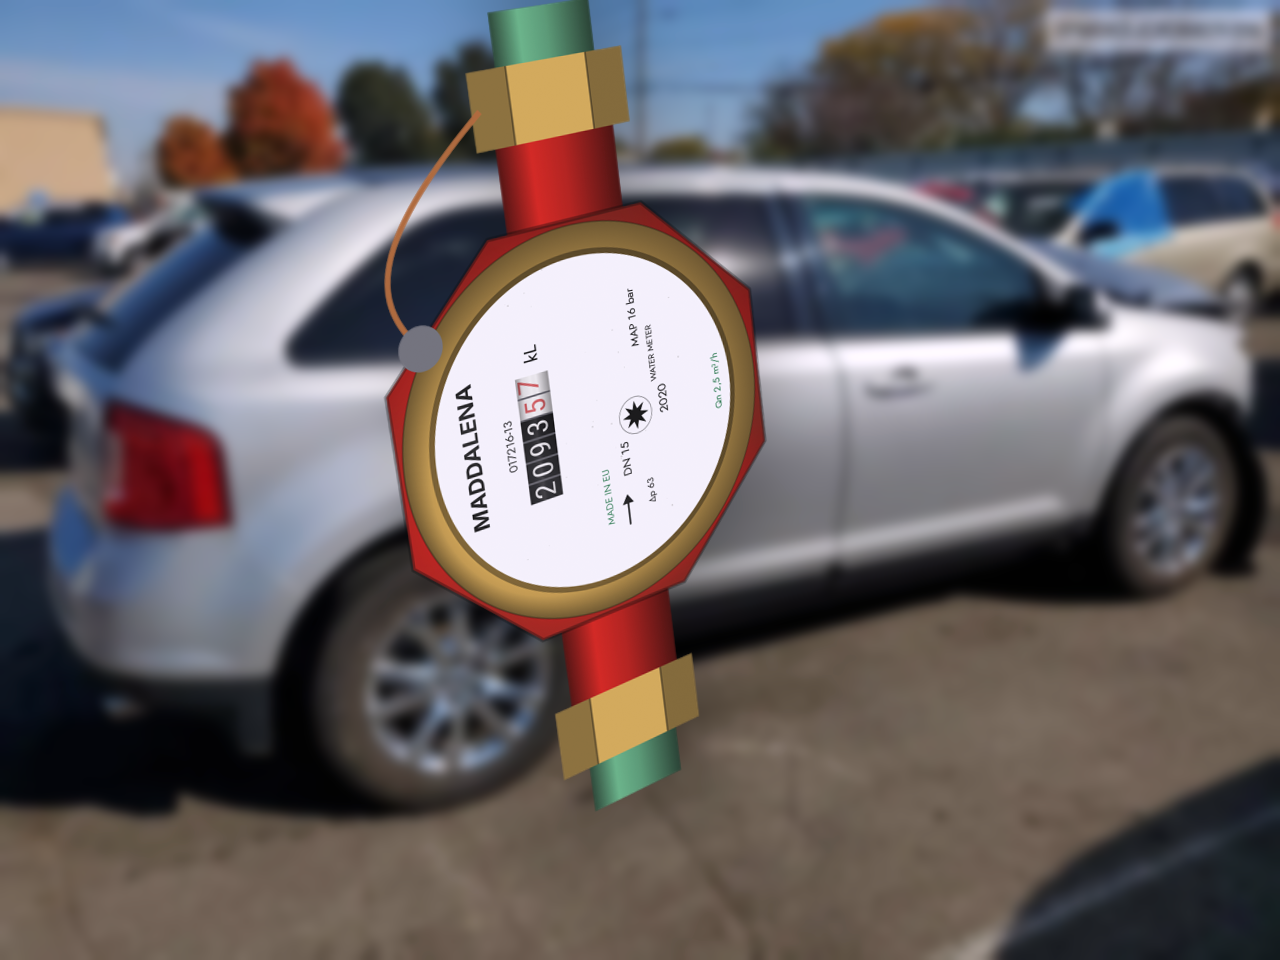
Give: 2093.57 kL
